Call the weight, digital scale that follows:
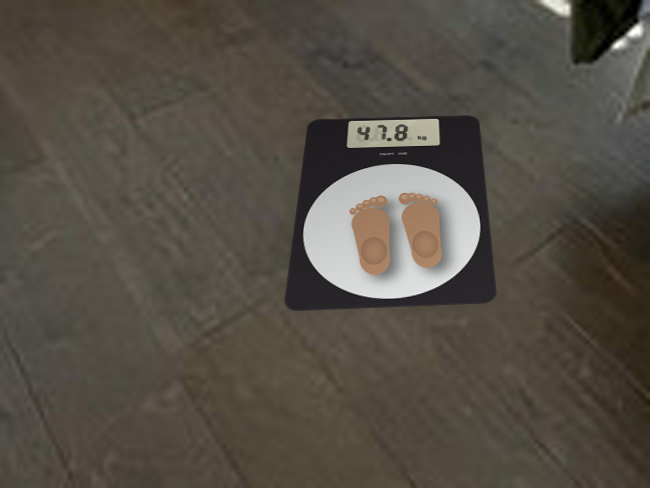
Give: 47.8 kg
